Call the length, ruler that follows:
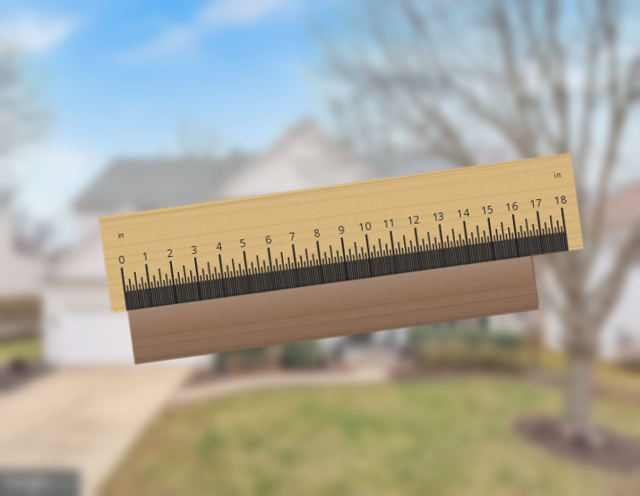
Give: 16.5 in
